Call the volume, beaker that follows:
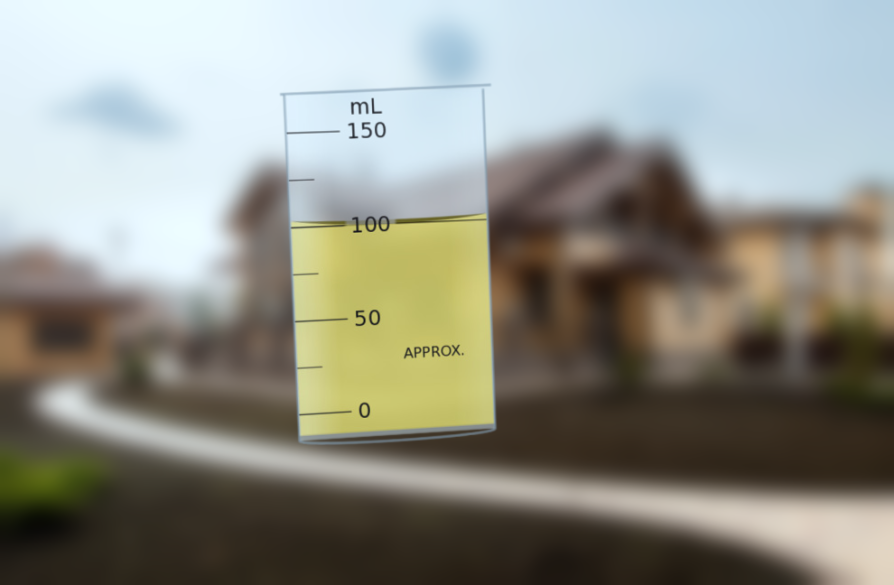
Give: 100 mL
